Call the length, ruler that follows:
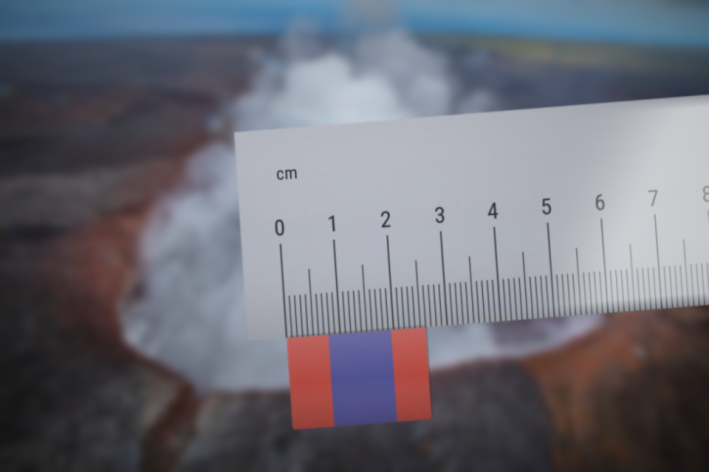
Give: 2.6 cm
